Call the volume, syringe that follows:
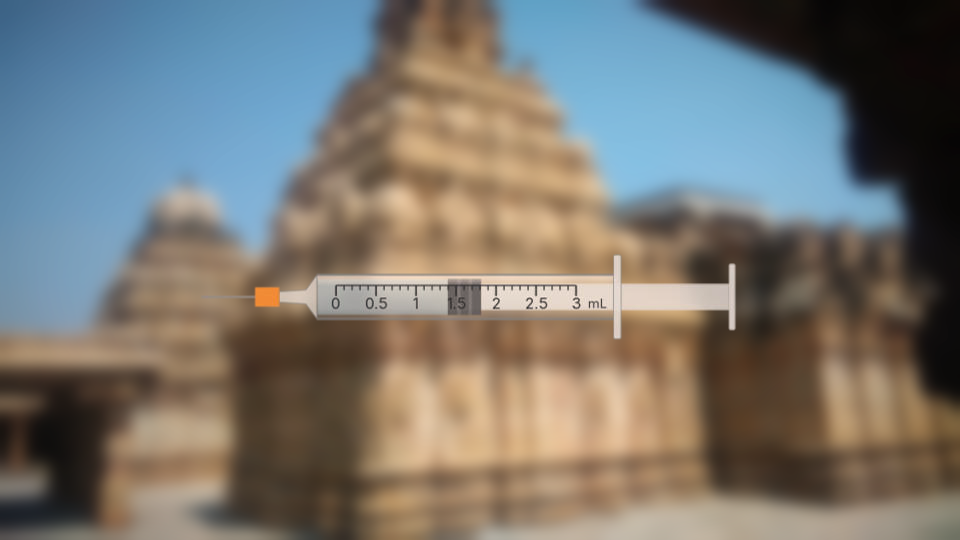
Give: 1.4 mL
